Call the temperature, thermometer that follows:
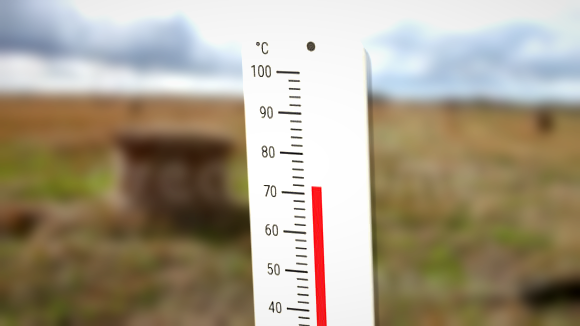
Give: 72 °C
